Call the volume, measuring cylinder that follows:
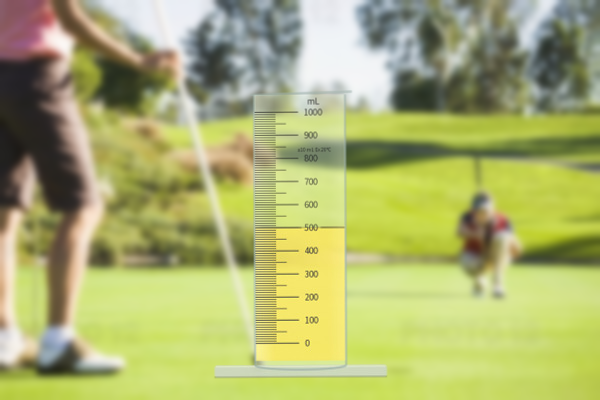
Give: 500 mL
